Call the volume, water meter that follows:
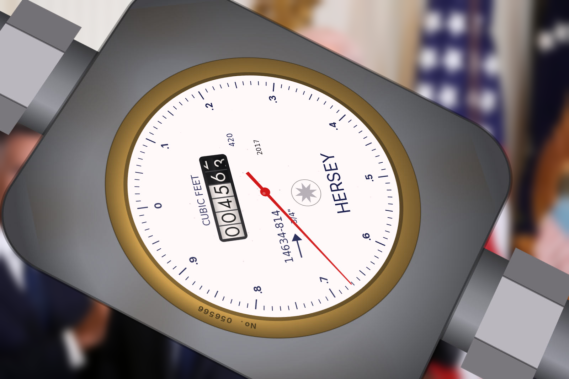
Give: 4562.67 ft³
